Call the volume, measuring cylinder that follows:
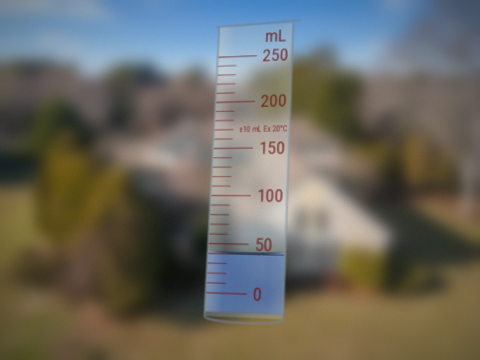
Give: 40 mL
